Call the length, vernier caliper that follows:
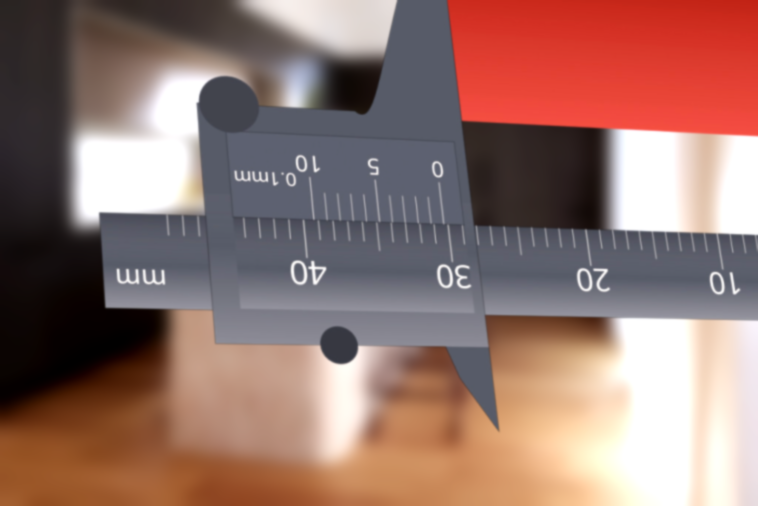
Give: 30.3 mm
